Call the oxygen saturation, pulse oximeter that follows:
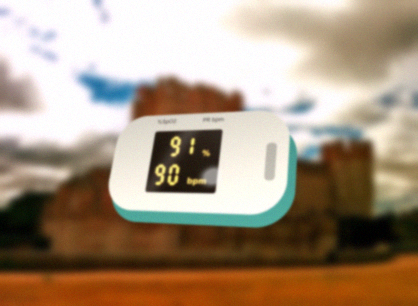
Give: 91 %
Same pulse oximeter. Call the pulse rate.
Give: 90 bpm
